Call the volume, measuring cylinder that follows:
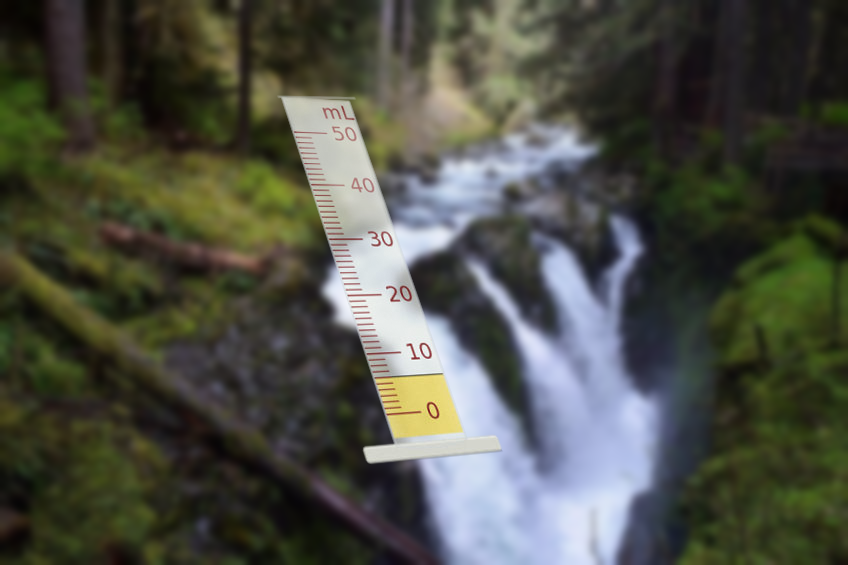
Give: 6 mL
